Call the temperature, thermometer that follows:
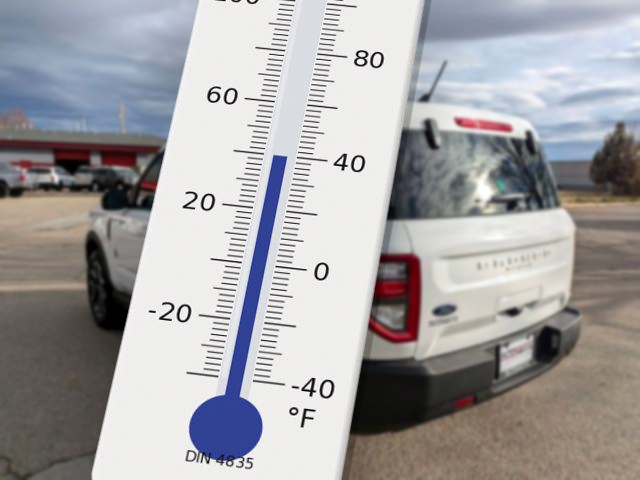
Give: 40 °F
